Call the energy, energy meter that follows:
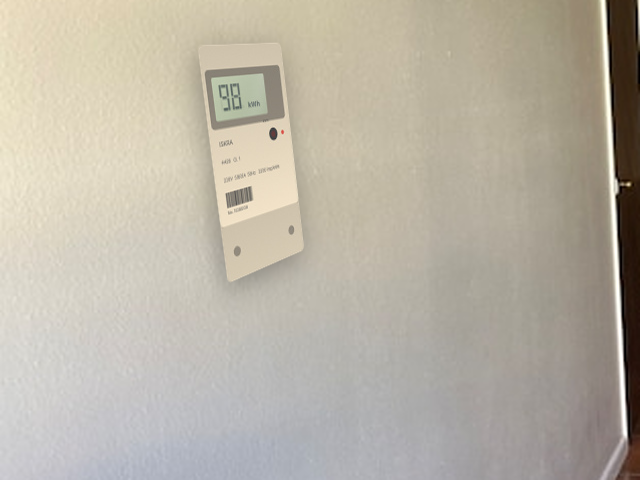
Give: 98 kWh
